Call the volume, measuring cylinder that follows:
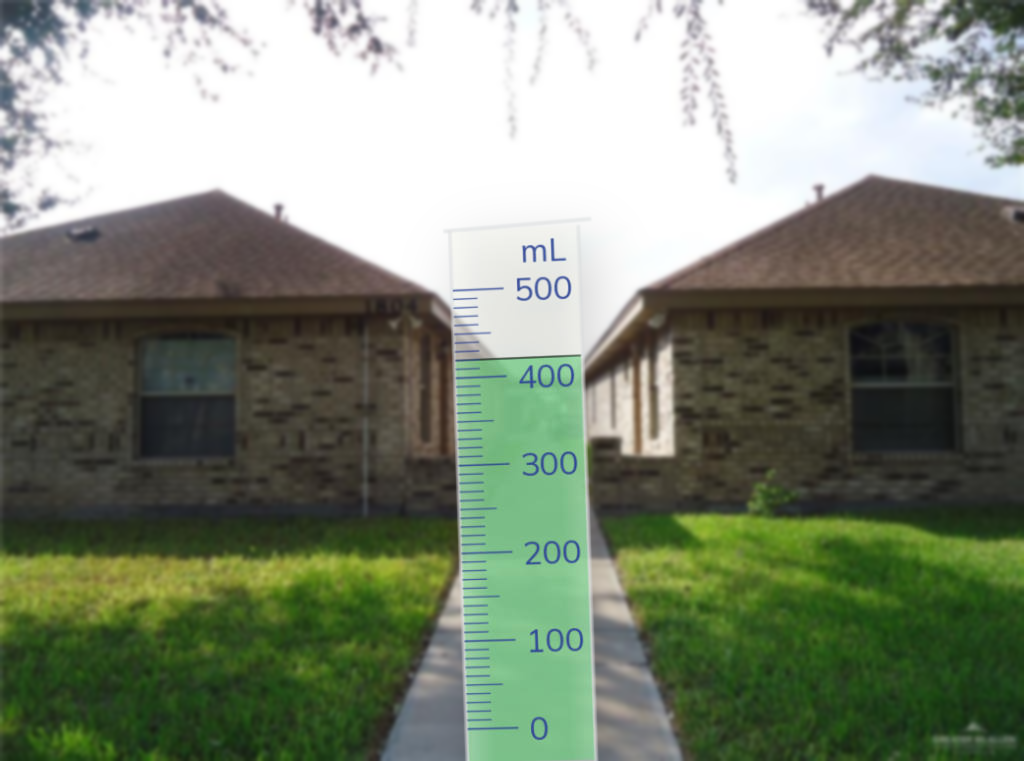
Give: 420 mL
